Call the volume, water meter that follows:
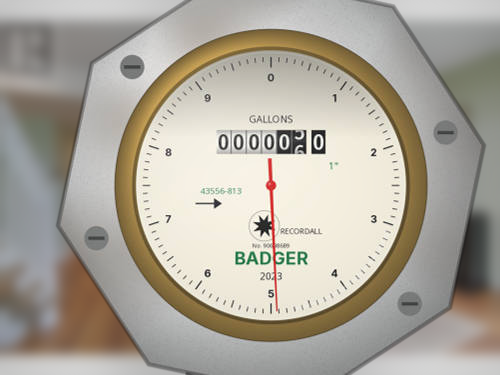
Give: 54.9 gal
